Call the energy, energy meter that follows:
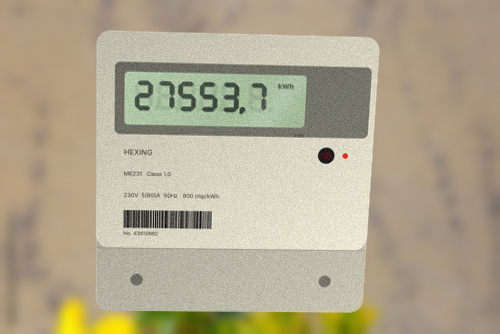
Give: 27553.7 kWh
